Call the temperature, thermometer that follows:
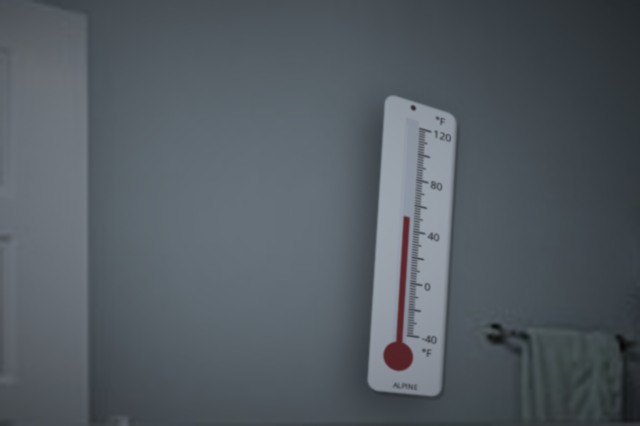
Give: 50 °F
